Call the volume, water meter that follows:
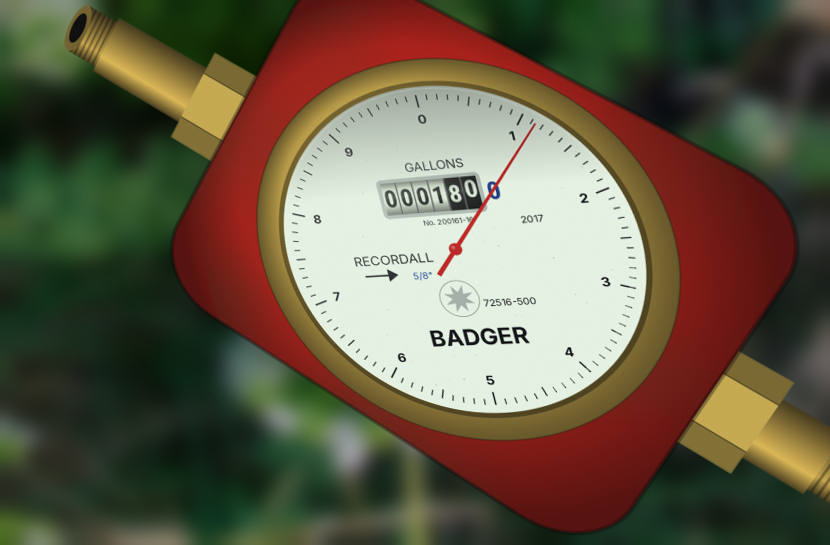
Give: 1801.1 gal
